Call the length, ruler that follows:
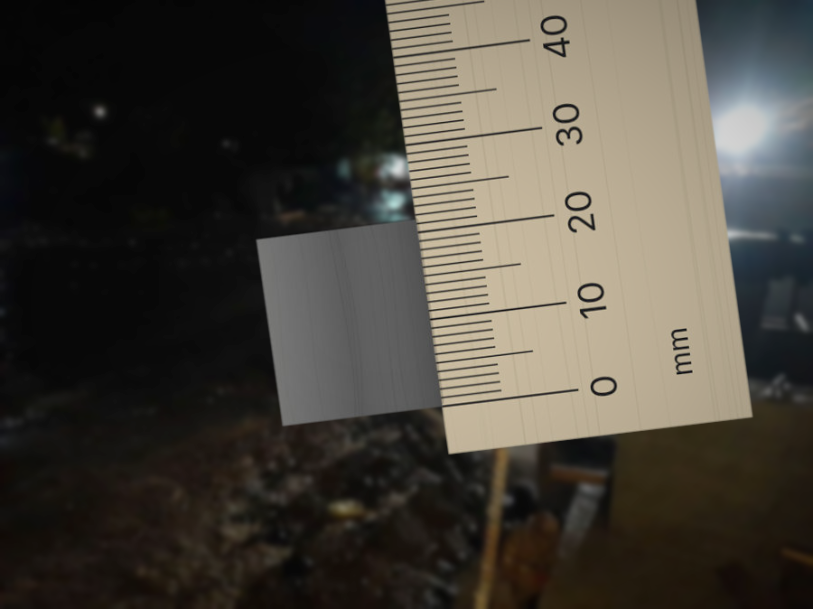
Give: 21.5 mm
